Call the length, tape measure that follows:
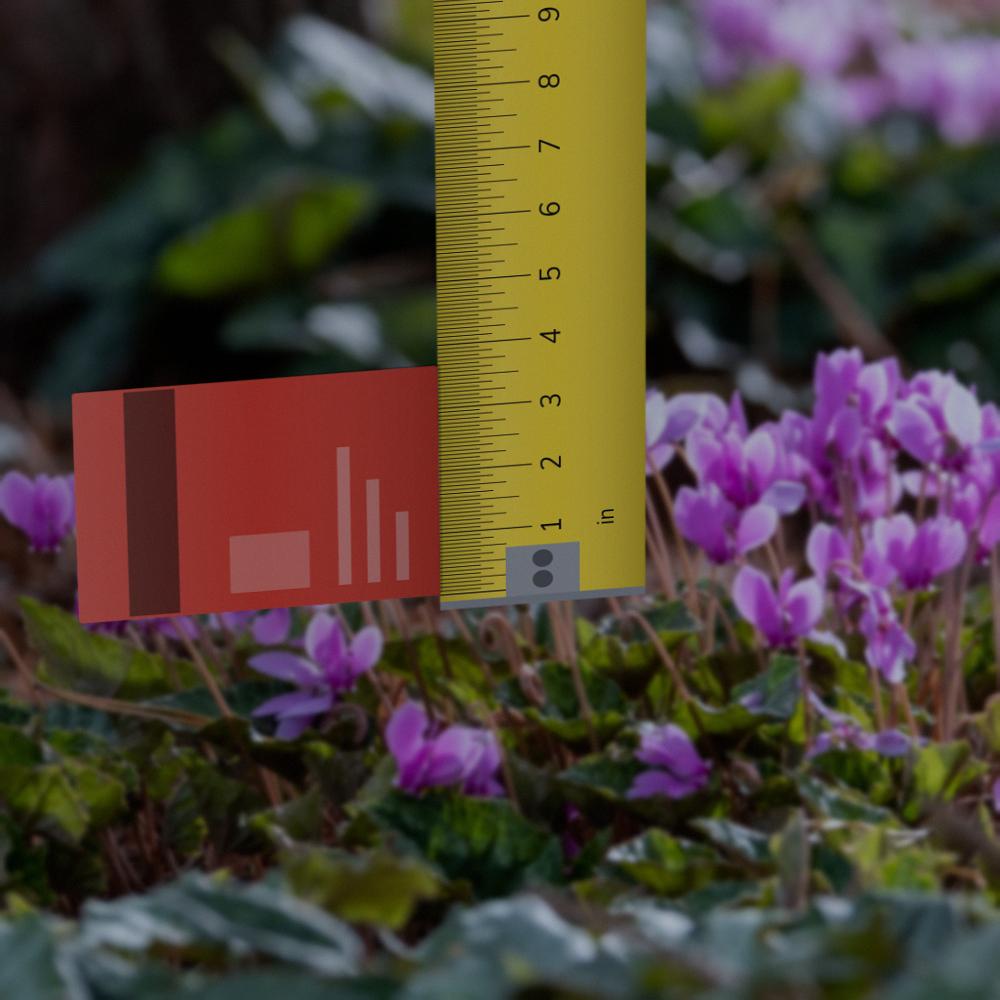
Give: 3.6875 in
